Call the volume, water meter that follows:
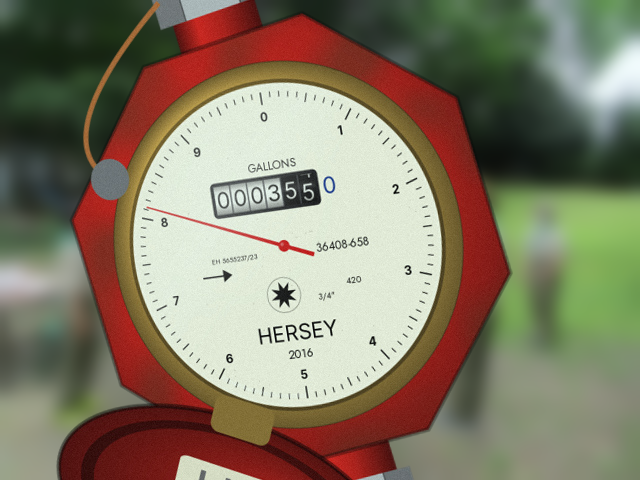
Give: 3548.1 gal
